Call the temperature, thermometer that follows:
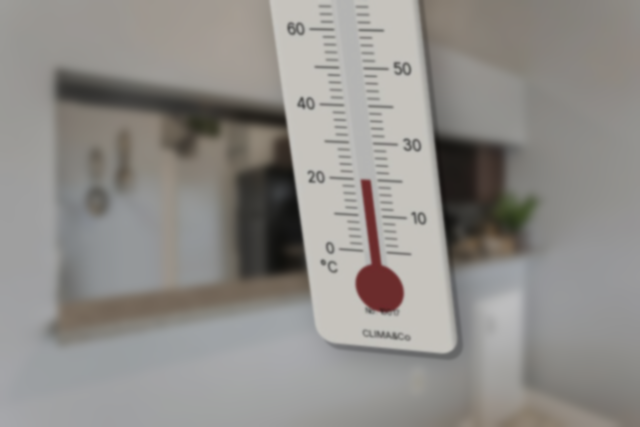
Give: 20 °C
